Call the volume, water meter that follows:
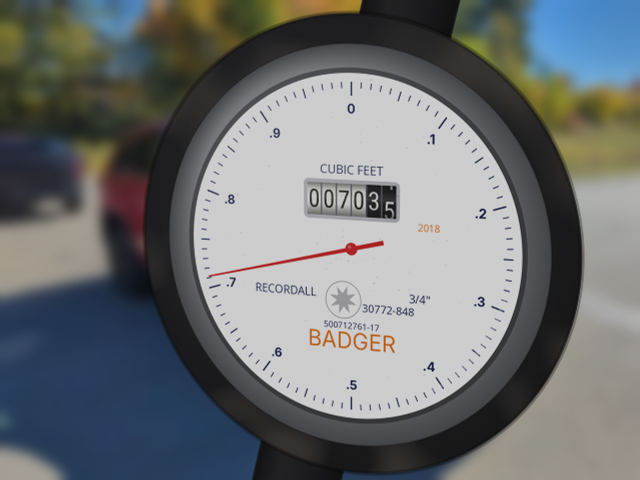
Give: 7034.71 ft³
